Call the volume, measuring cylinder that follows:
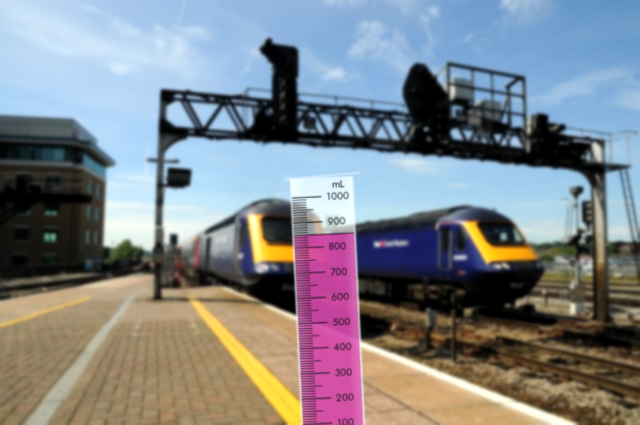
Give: 850 mL
